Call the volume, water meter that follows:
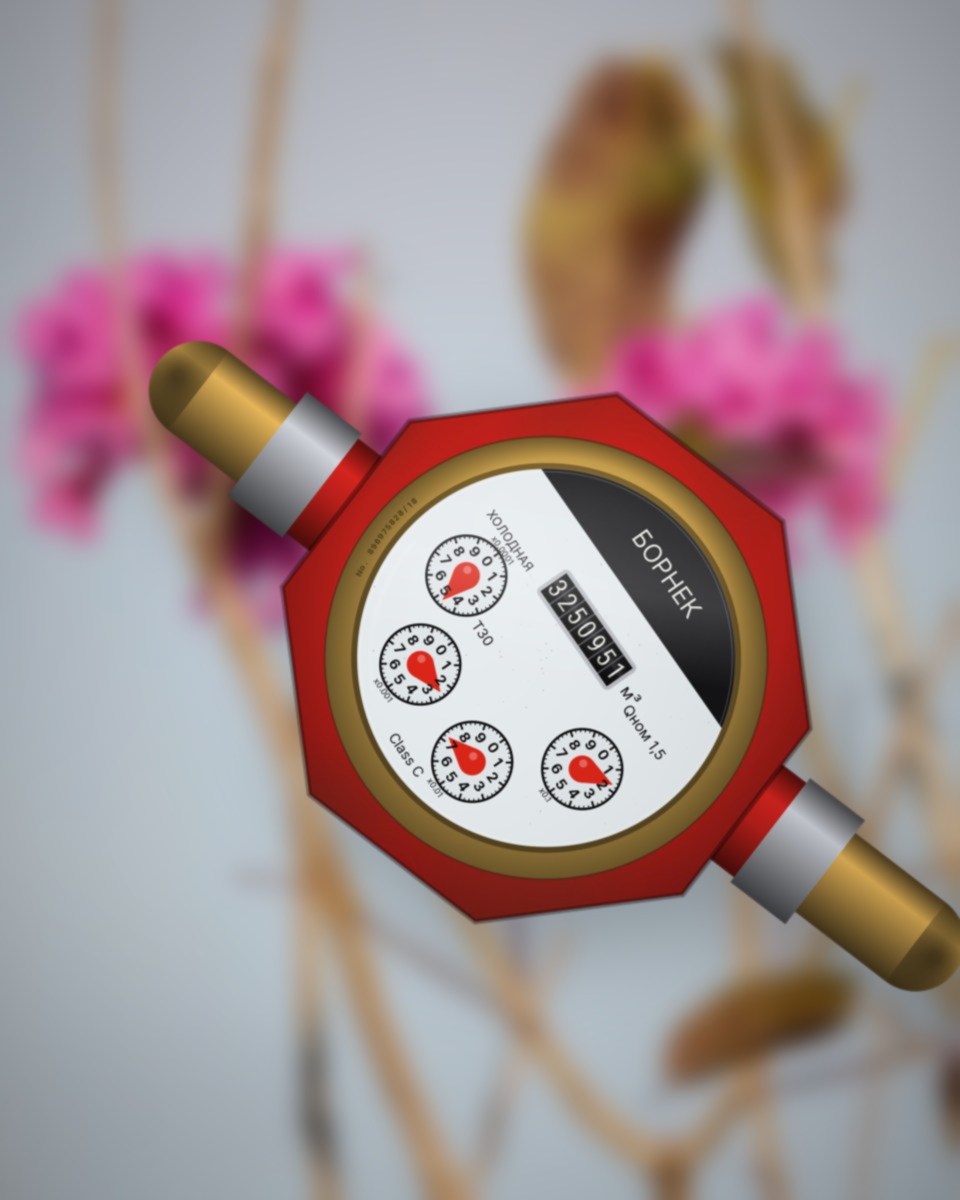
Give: 3250951.1724 m³
